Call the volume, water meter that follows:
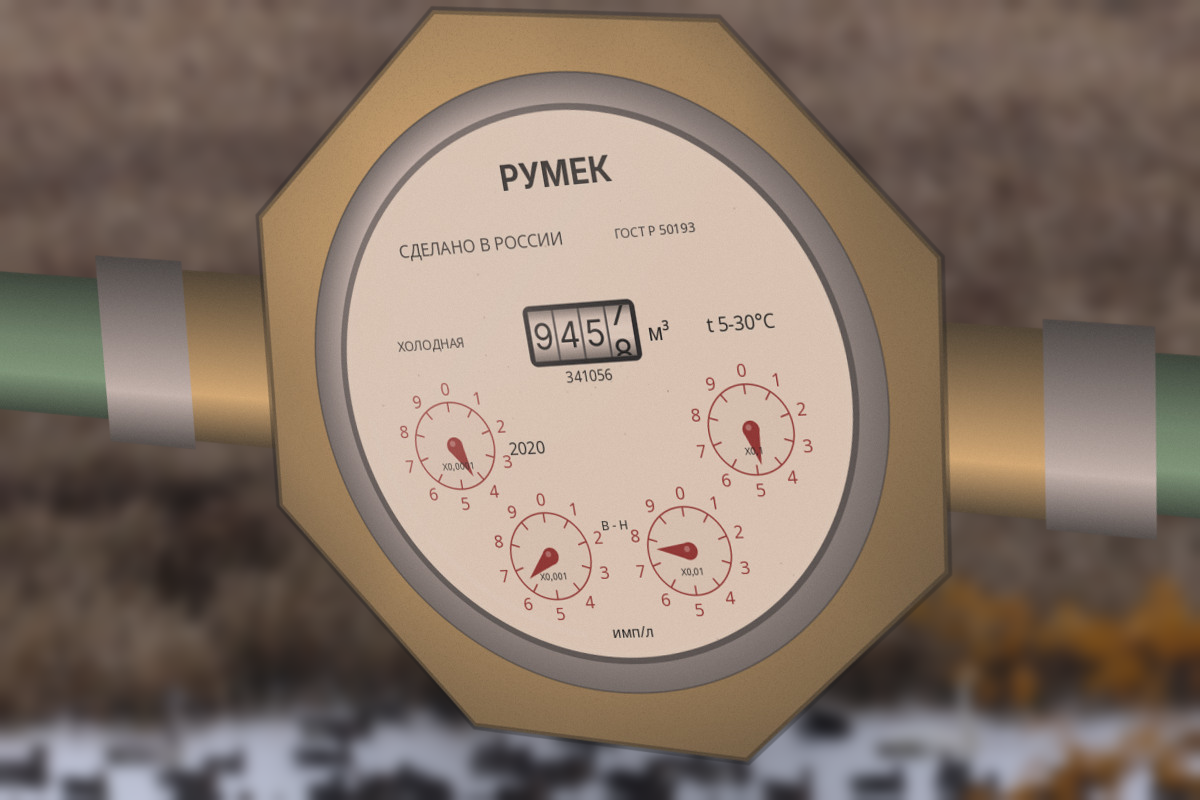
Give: 9457.4764 m³
